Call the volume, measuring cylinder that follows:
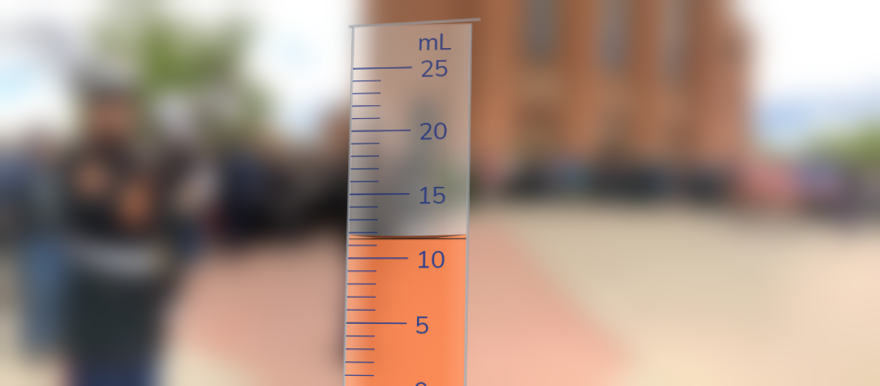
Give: 11.5 mL
